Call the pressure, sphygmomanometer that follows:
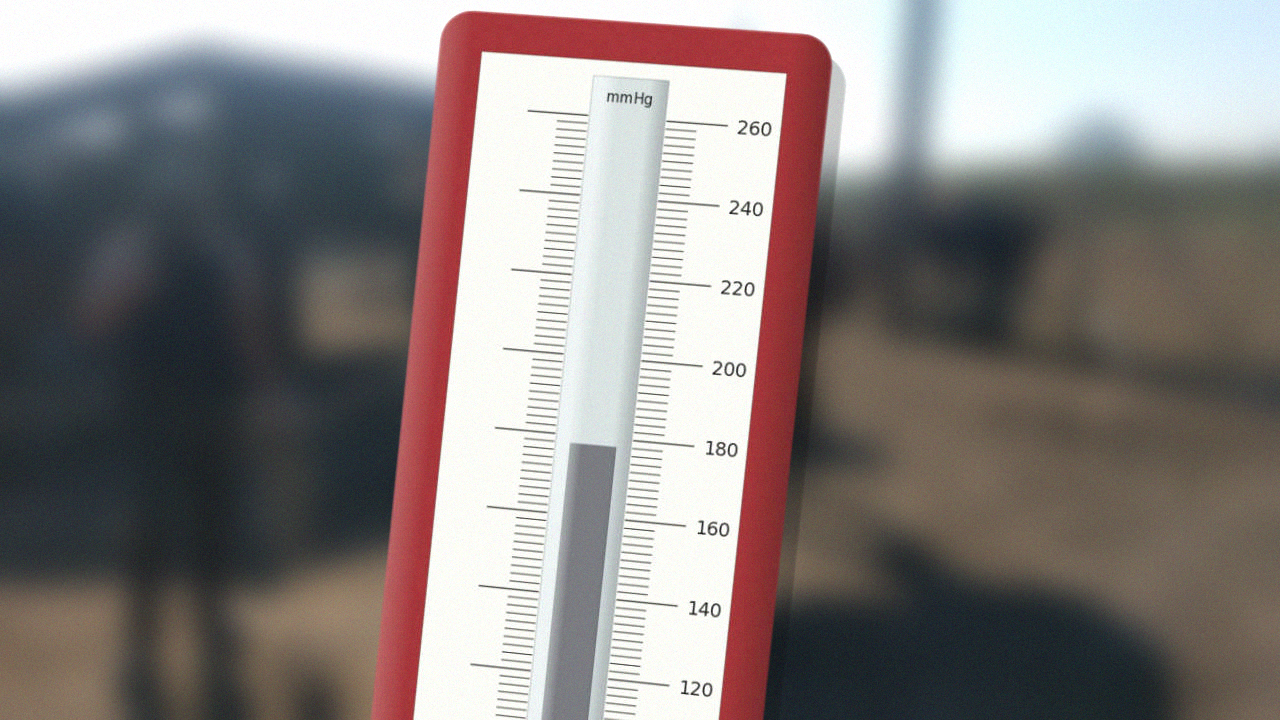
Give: 178 mmHg
